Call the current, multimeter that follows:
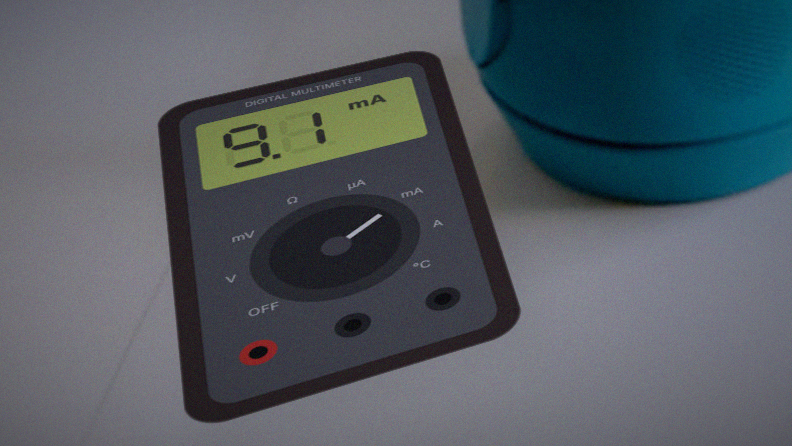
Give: 9.1 mA
